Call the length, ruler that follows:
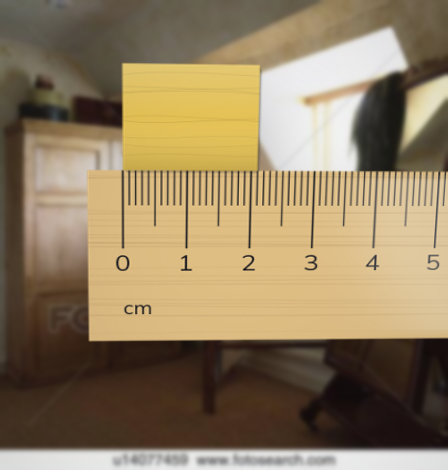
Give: 2.1 cm
